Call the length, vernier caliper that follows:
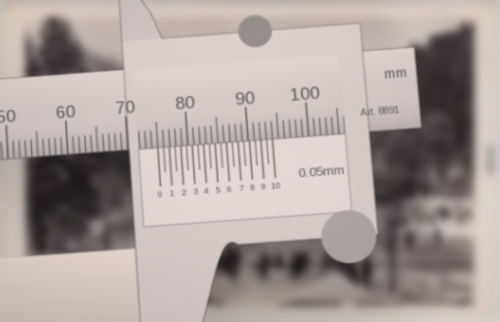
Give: 75.0 mm
